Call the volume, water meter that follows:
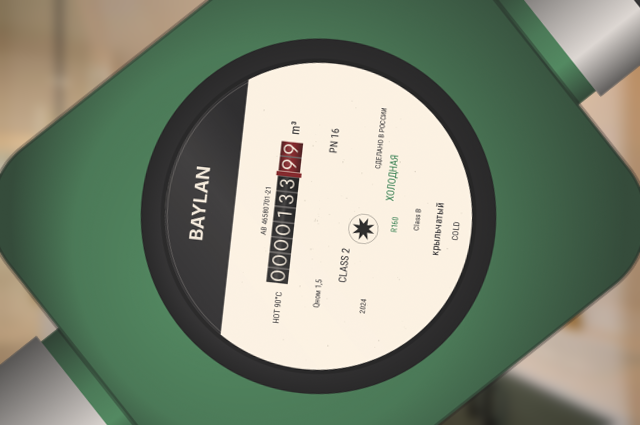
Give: 133.99 m³
